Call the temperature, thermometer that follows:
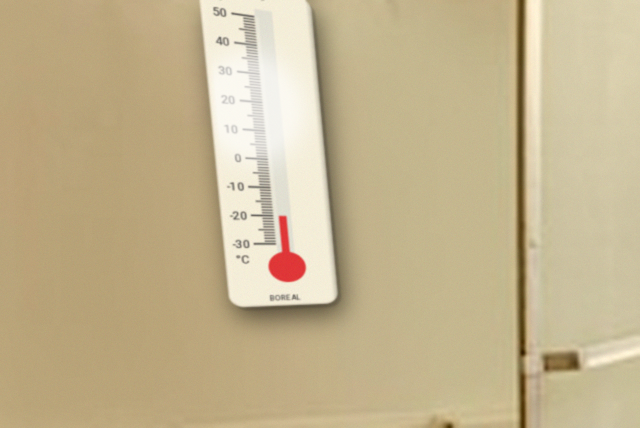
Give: -20 °C
